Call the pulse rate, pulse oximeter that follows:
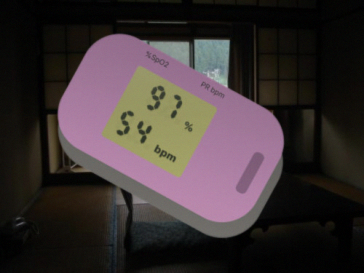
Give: 54 bpm
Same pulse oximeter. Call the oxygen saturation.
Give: 97 %
